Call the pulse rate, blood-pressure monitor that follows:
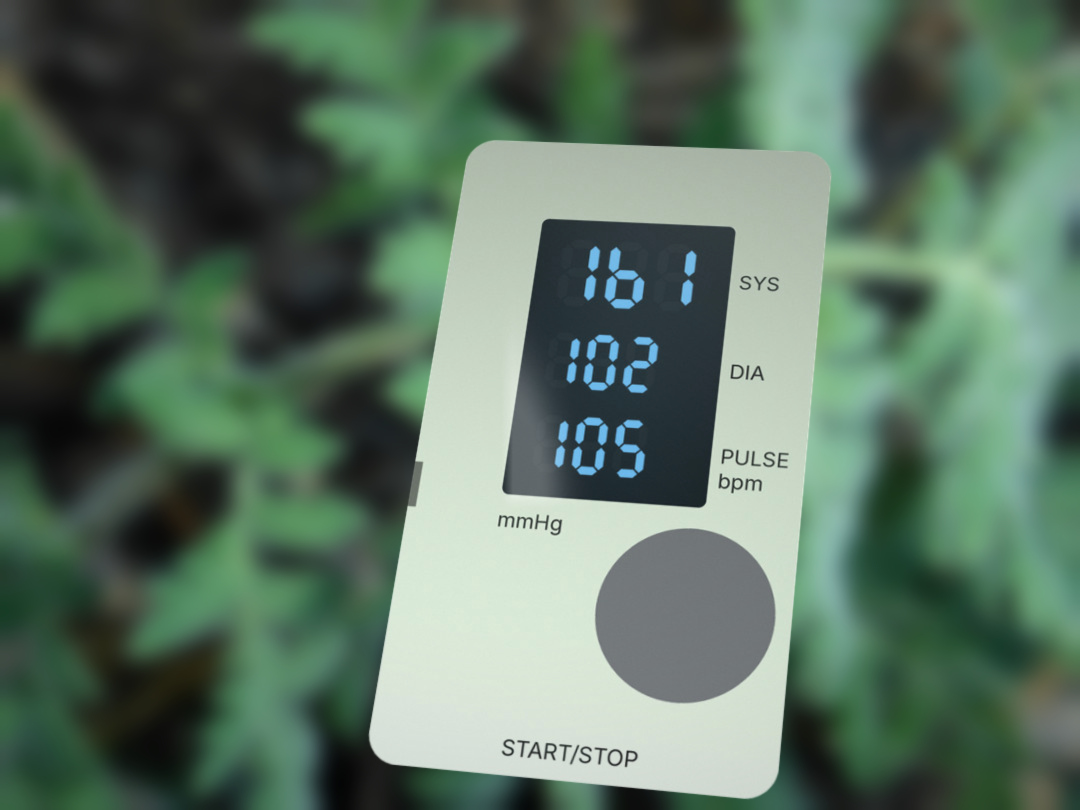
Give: 105 bpm
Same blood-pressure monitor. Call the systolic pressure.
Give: 161 mmHg
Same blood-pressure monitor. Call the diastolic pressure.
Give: 102 mmHg
